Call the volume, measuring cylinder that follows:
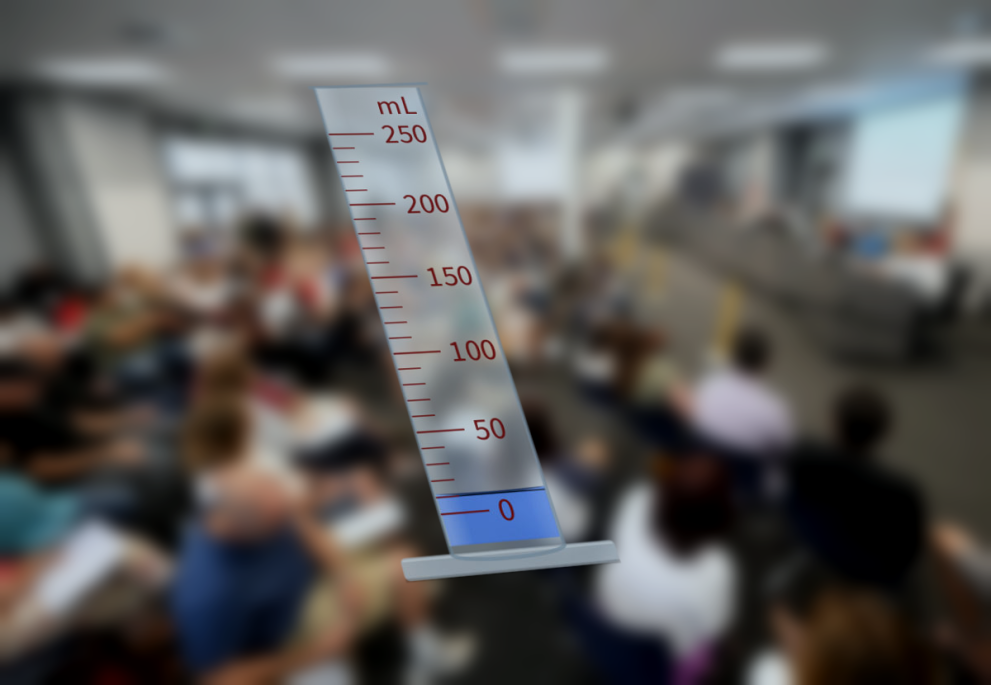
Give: 10 mL
